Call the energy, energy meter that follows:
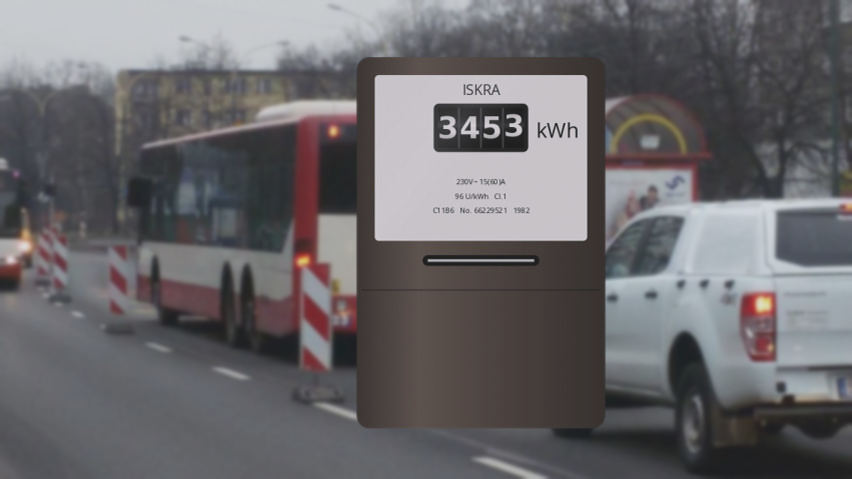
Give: 3453 kWh
